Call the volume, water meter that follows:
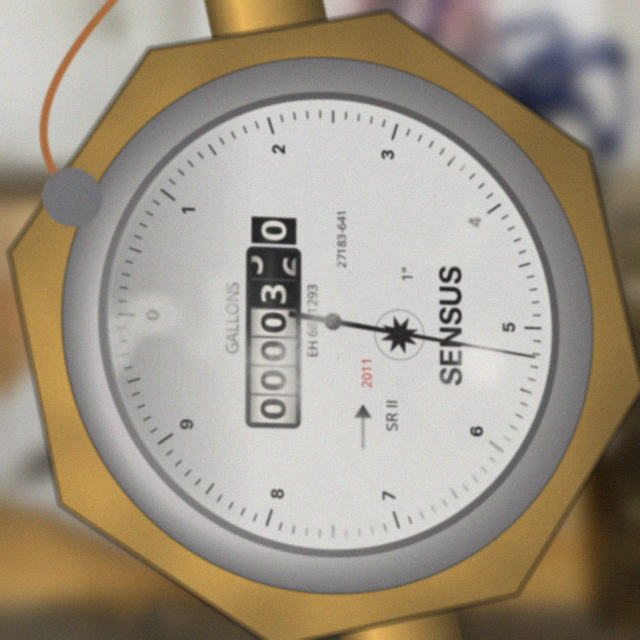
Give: 355.2 gal
